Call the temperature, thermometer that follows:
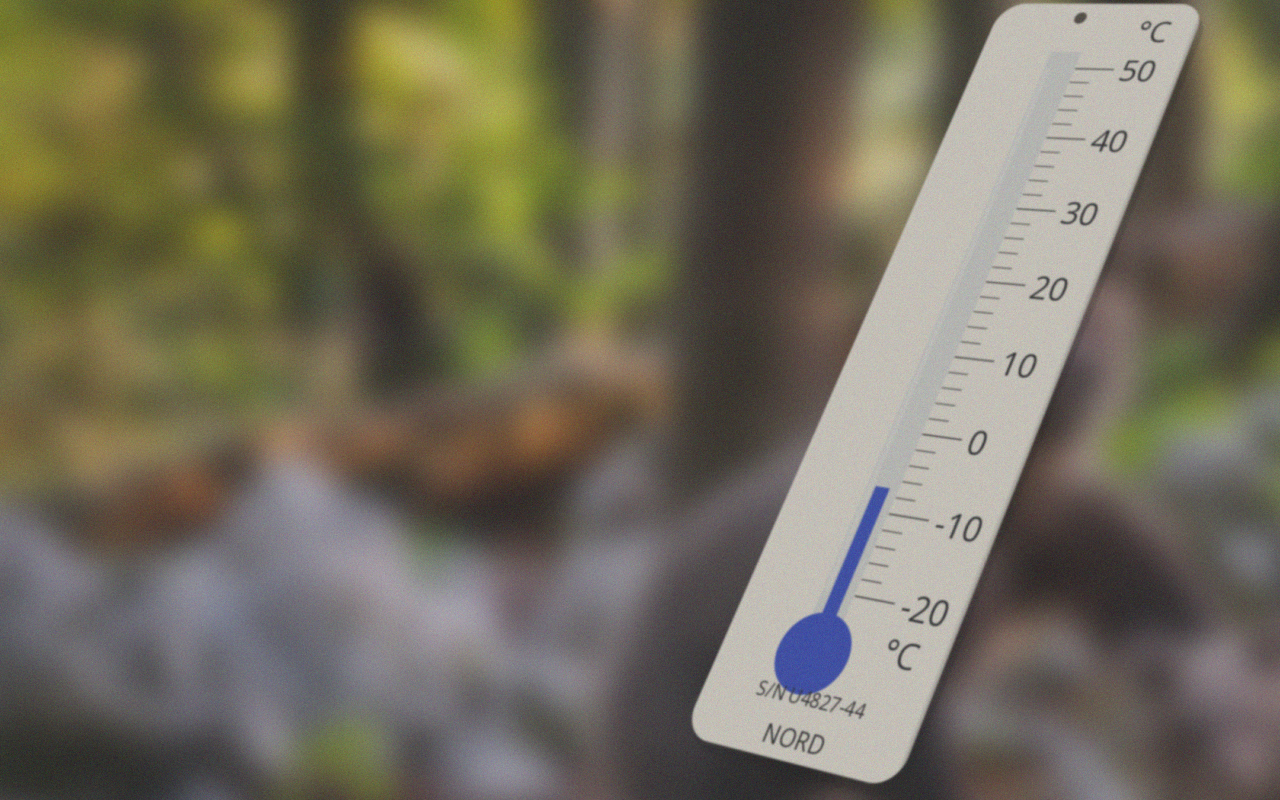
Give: -7 °C
